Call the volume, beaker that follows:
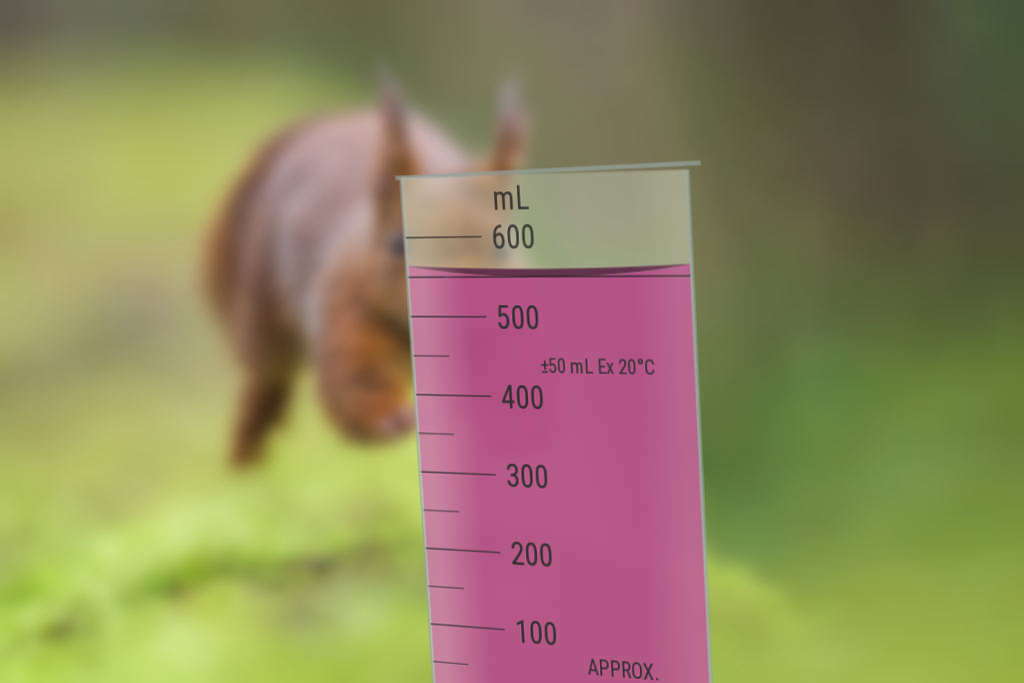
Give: 550 mL
